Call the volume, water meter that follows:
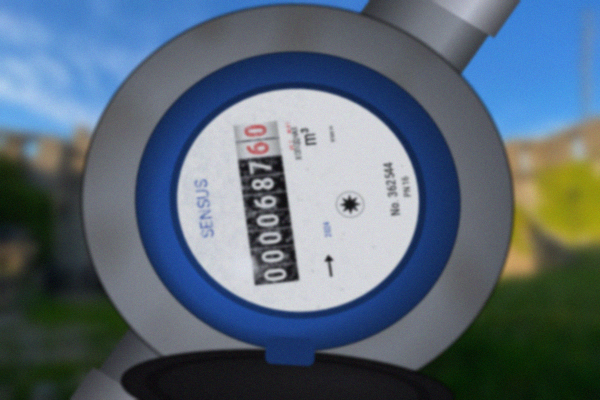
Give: 687.60 m³
